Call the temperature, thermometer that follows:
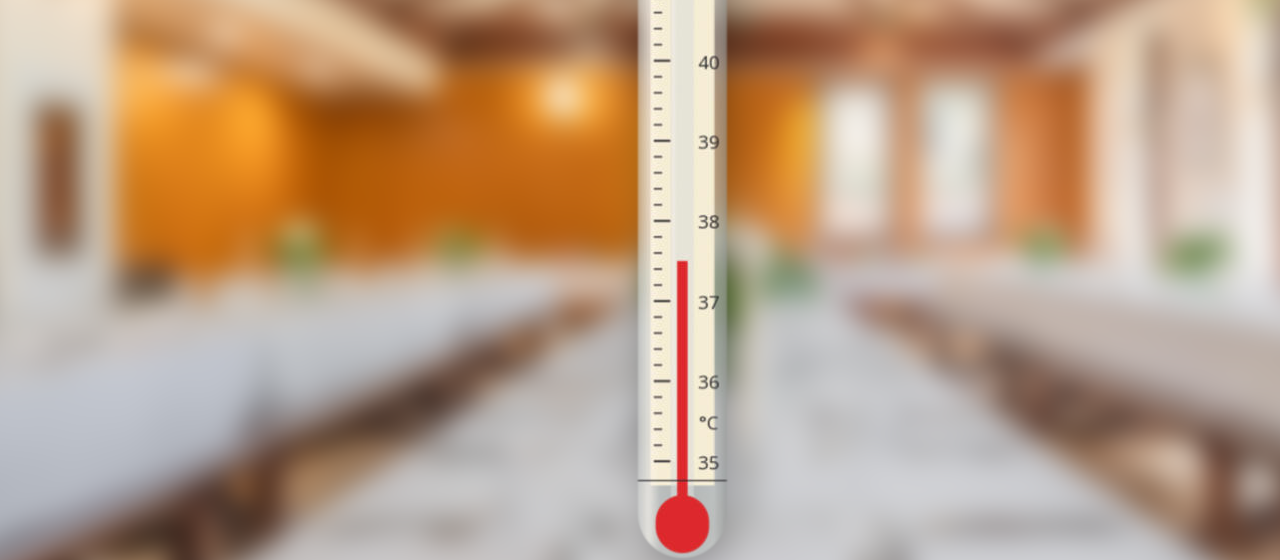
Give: 37.5 °C
